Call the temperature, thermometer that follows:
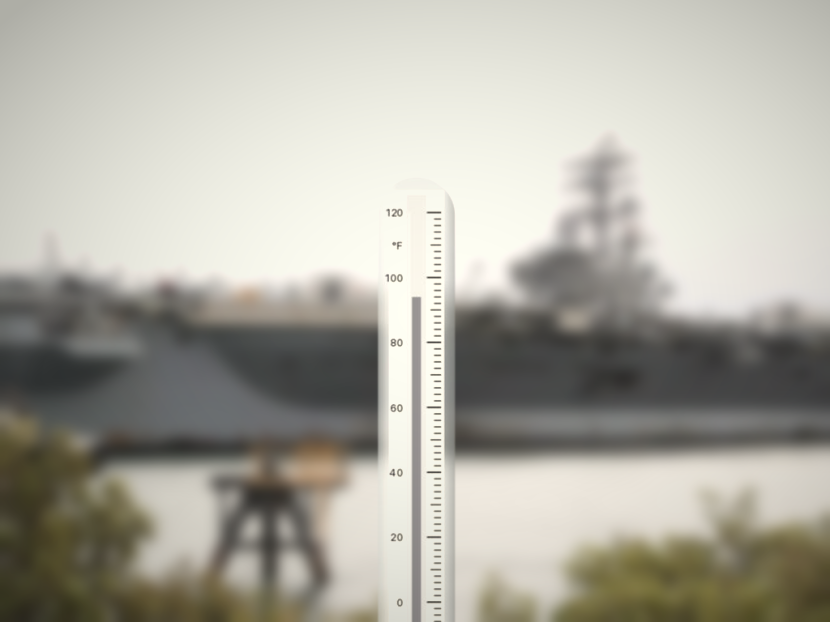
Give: 94 °F
